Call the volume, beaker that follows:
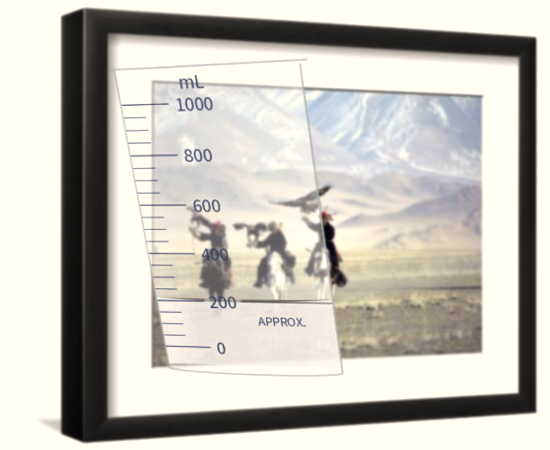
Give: 200 mL
